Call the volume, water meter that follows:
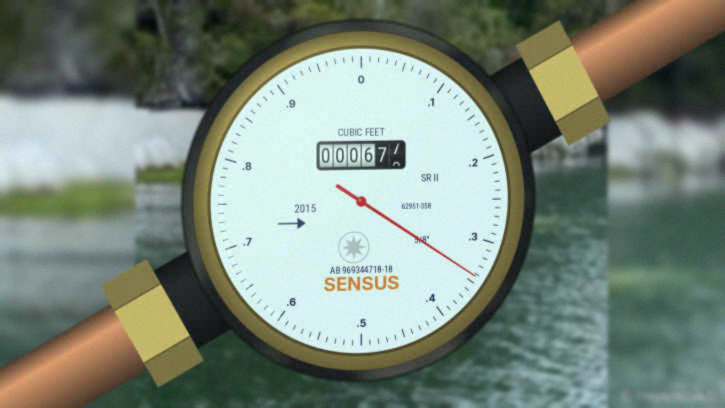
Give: 677.34 ft³
